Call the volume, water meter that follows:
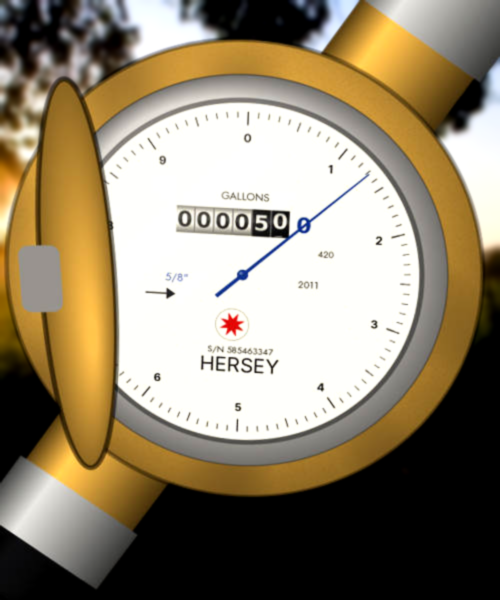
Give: 501.3 gal
